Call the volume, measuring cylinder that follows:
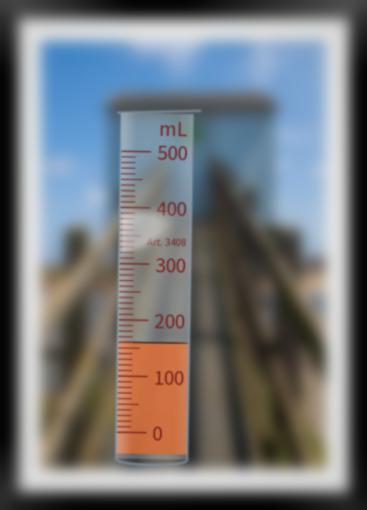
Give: 160 mL
